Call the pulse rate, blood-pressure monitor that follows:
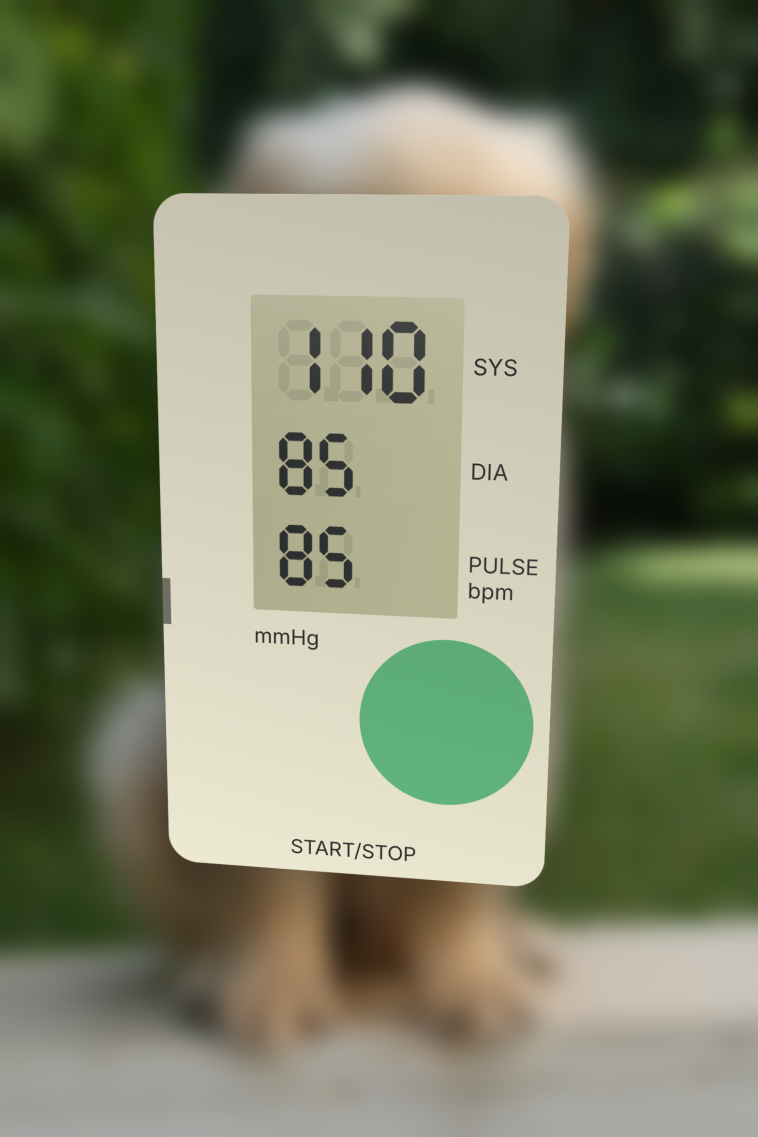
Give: 85 bpm
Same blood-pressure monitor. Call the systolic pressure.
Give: 110 mmHg
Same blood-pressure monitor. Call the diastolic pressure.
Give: 85 mmHg
